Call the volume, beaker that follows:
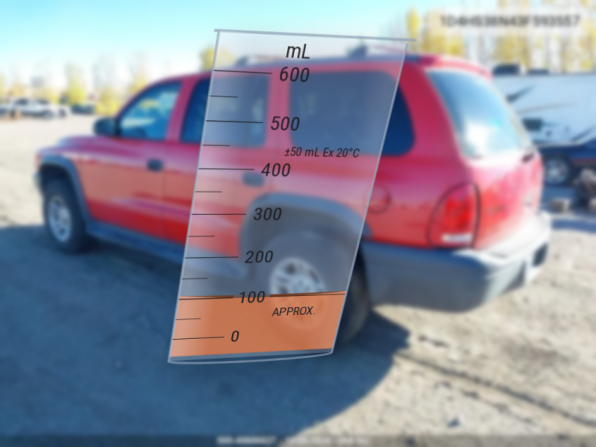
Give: 100 mL
